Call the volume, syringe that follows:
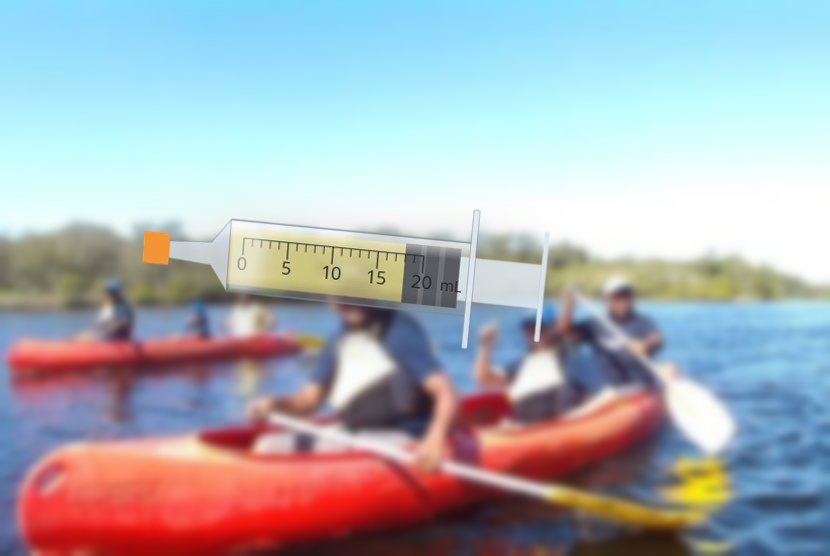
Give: 18 mL
